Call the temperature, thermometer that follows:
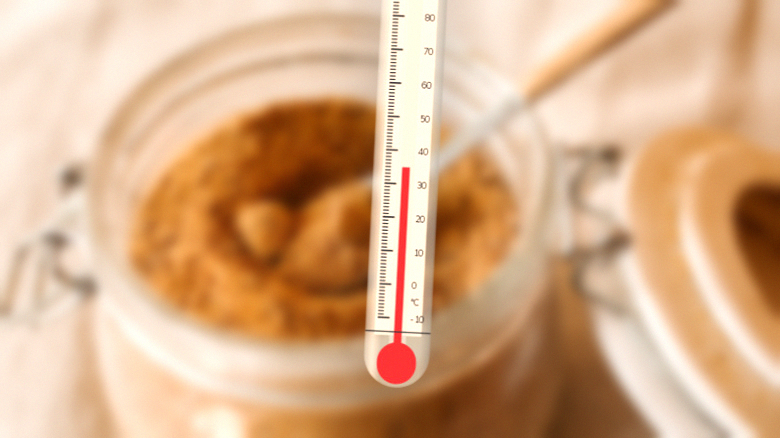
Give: 35 °C
